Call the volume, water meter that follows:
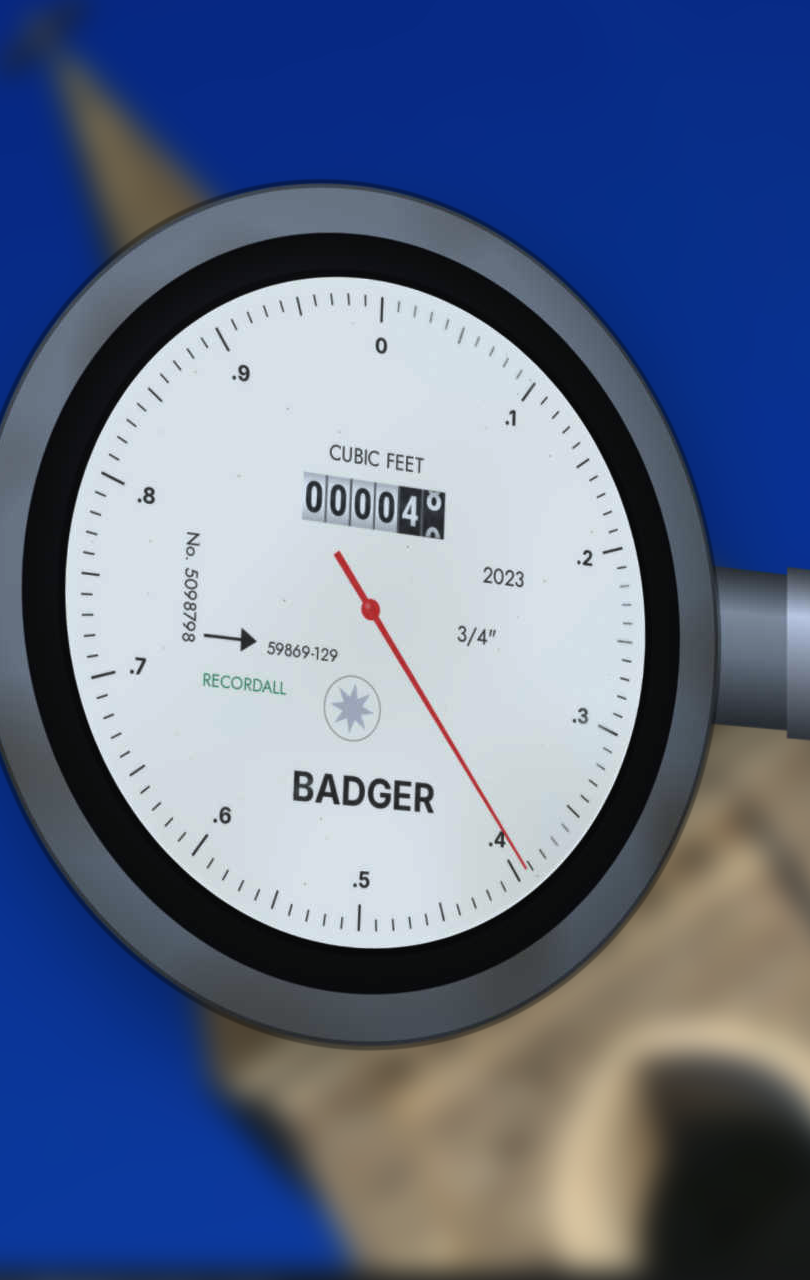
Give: 48.39 ft³
